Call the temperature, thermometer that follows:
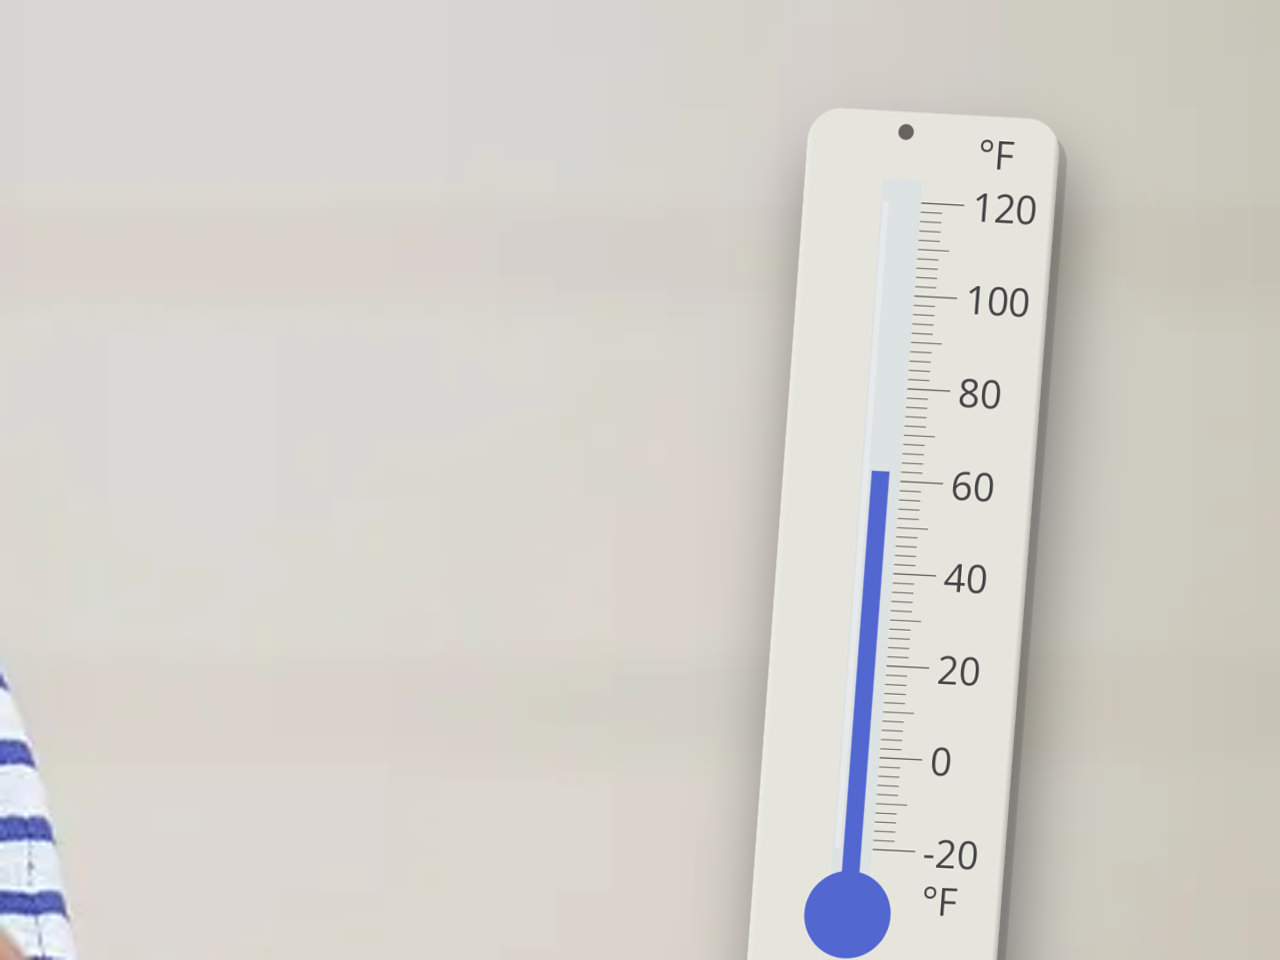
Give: 62 °F
